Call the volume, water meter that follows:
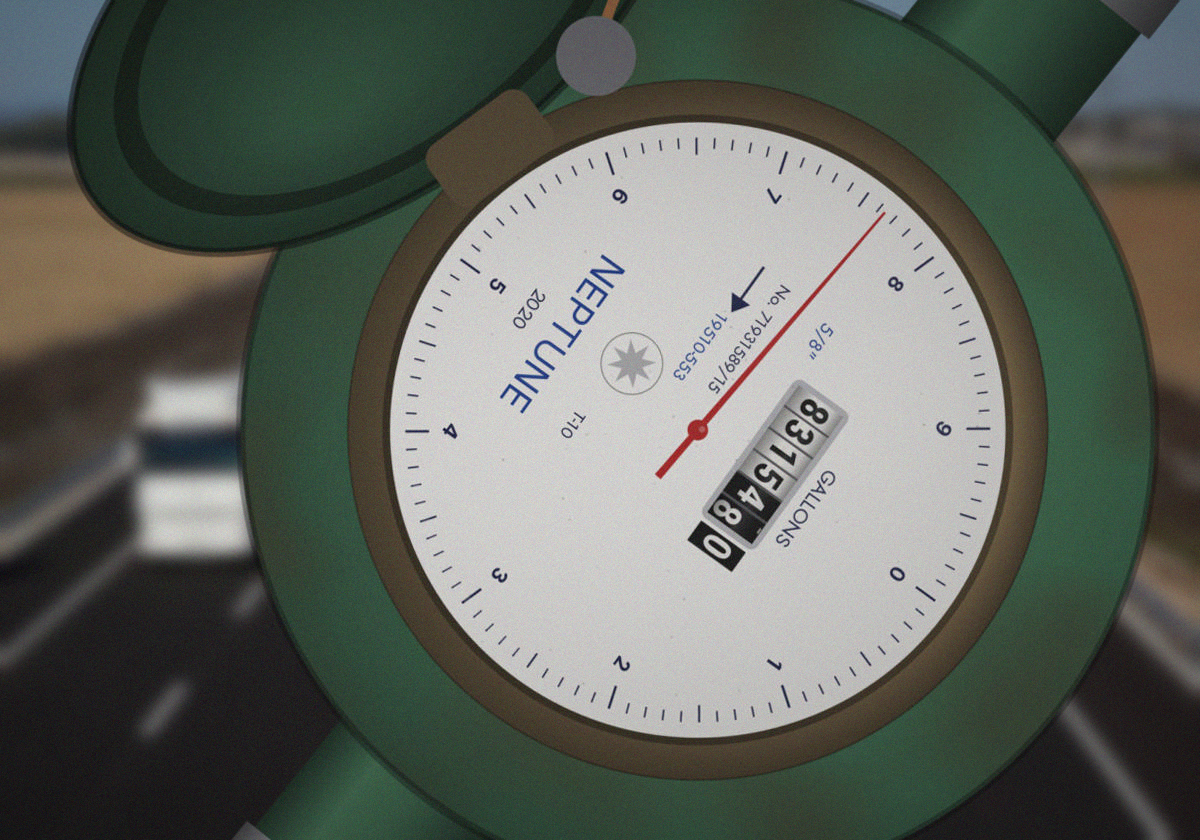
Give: 8315477.6 gal
